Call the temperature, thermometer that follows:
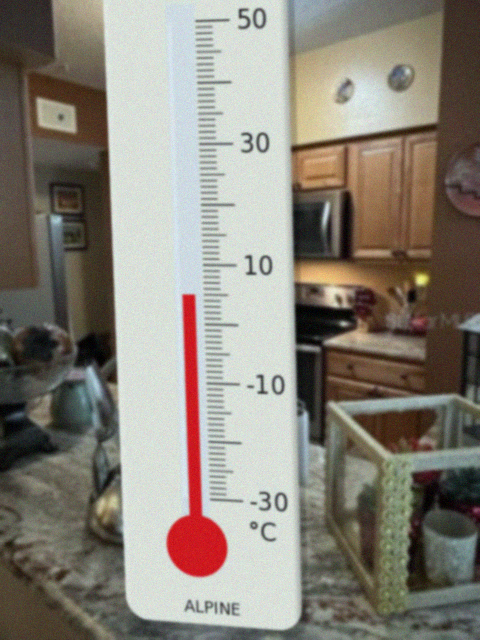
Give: 5 °C
